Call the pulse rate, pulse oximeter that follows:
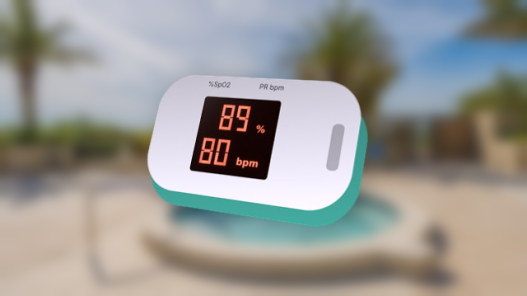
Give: 80 bpm
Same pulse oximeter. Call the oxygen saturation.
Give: 89 %
